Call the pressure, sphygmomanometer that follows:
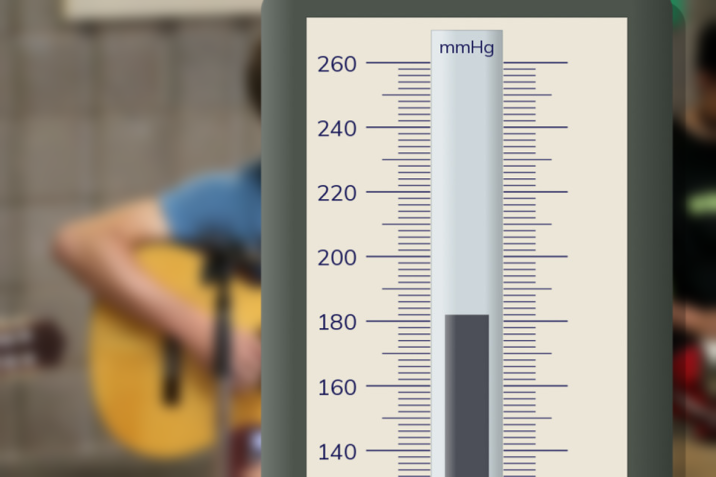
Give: 182 mmHg
